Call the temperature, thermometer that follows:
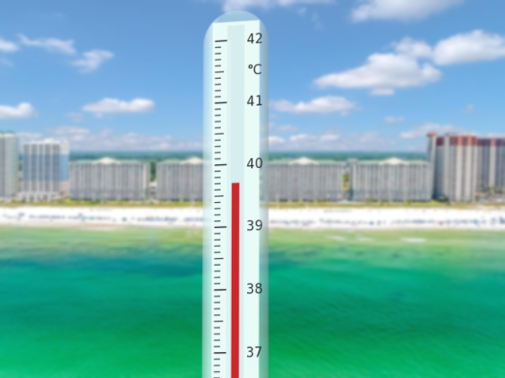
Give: 39.7 °C
